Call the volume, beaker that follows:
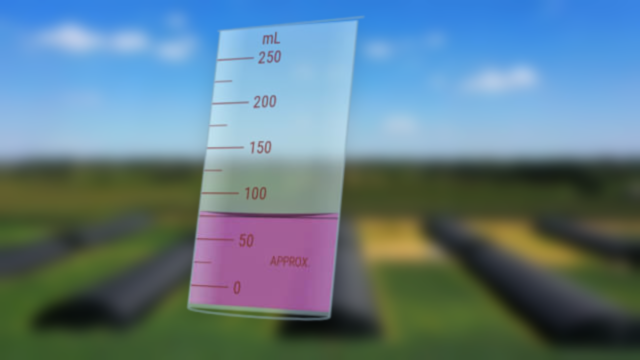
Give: 75 mL
